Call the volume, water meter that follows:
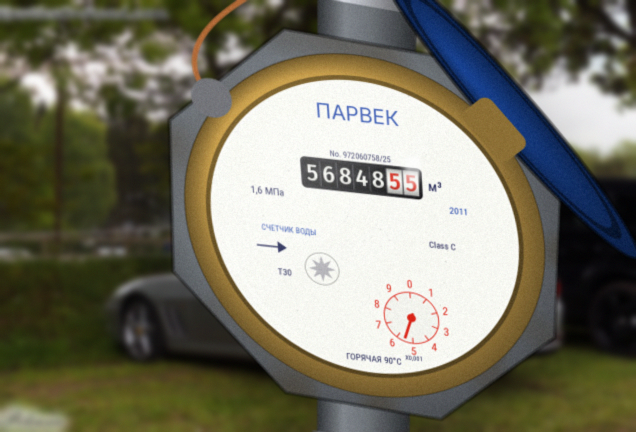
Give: 56848.555 m³
